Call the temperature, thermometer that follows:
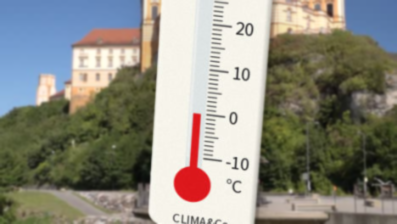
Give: 0 °C
